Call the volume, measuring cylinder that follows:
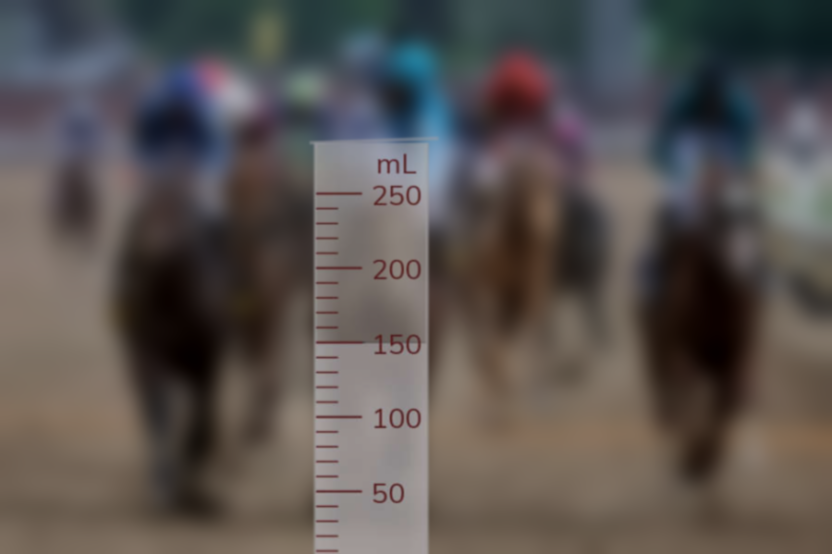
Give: 150 mL
